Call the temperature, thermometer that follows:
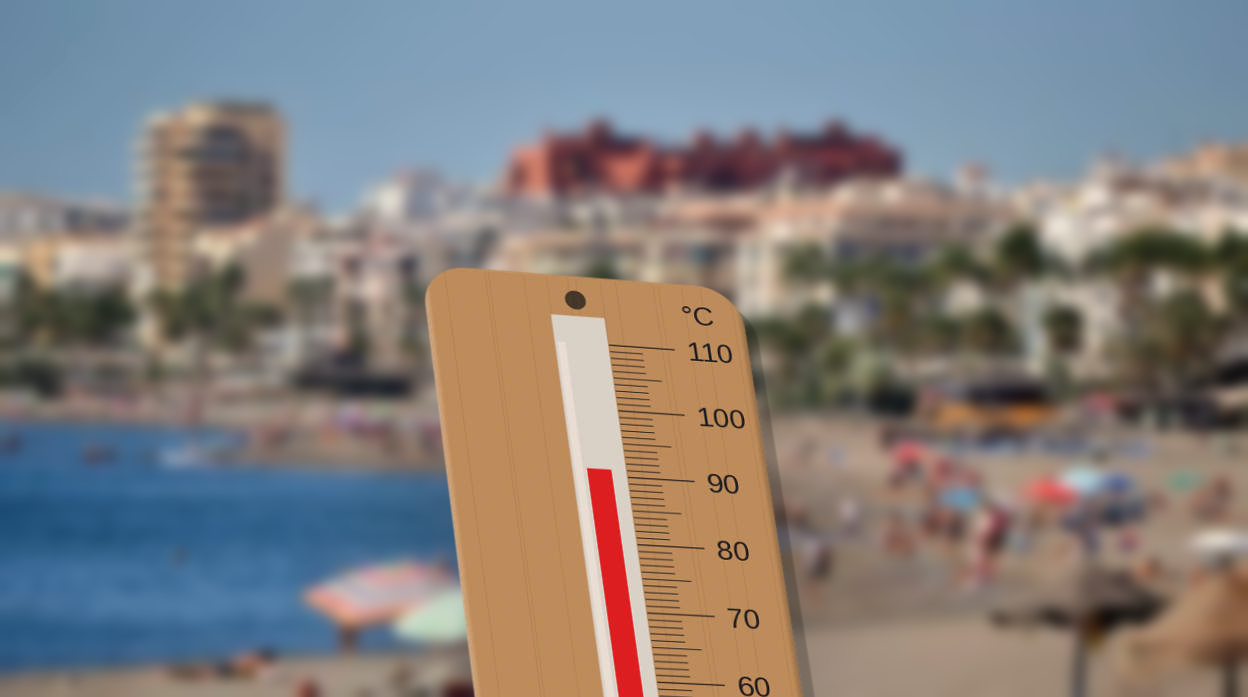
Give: 91 °C
